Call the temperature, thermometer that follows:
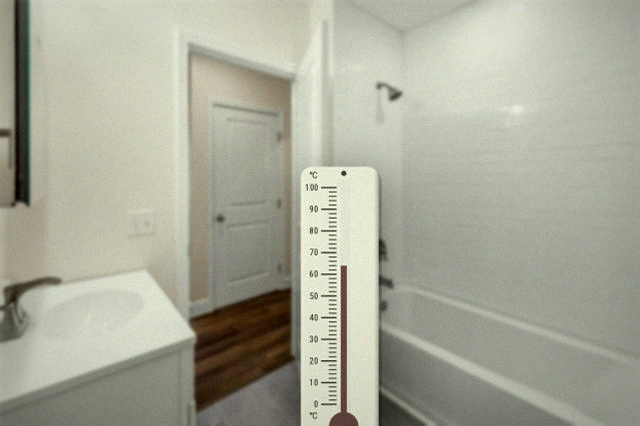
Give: 64 °C
